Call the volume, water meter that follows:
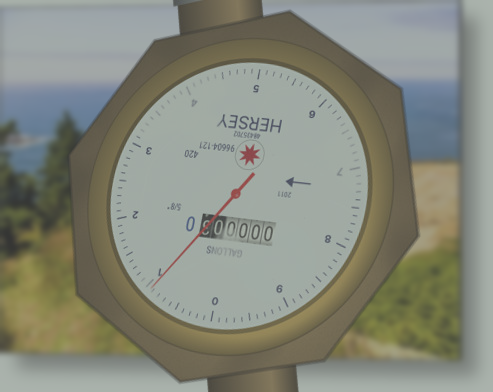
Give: 30.9 gal
